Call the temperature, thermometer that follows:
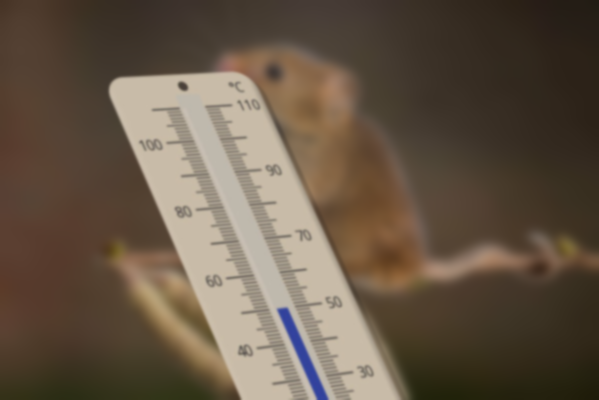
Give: 50 °C
